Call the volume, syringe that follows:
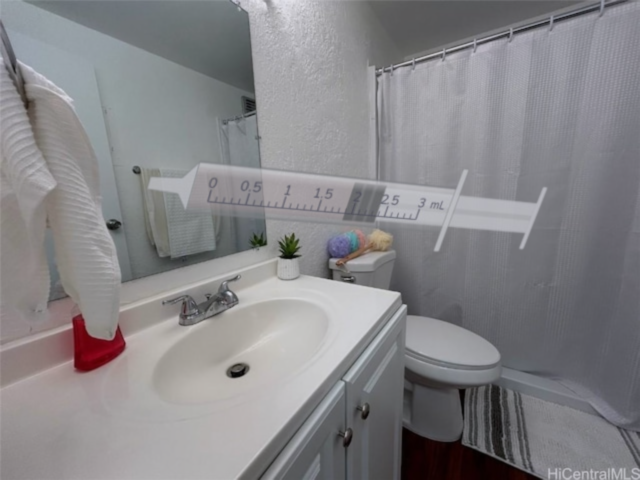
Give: 1.9 mL
